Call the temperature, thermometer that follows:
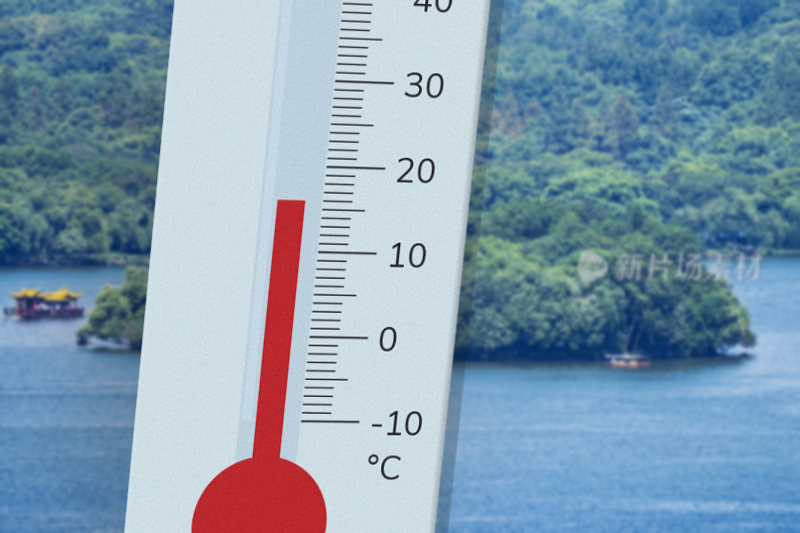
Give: 16 °C
